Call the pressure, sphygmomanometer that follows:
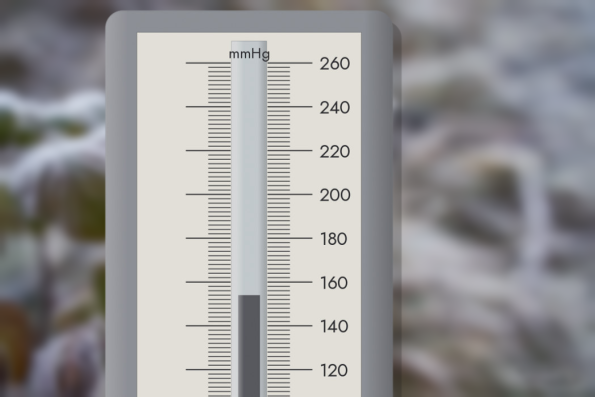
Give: 154 mmHg
